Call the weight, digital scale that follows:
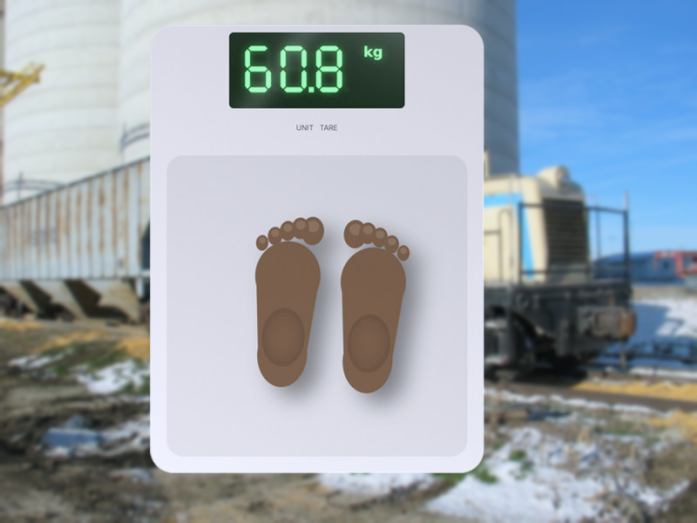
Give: 60.8 kg
